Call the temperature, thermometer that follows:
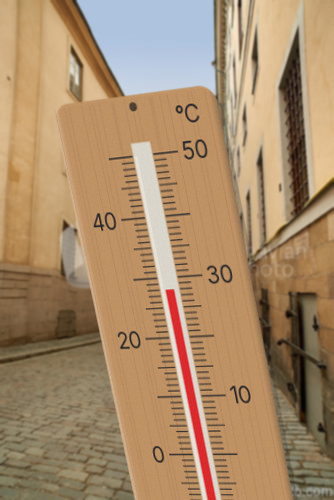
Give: 28 °C
